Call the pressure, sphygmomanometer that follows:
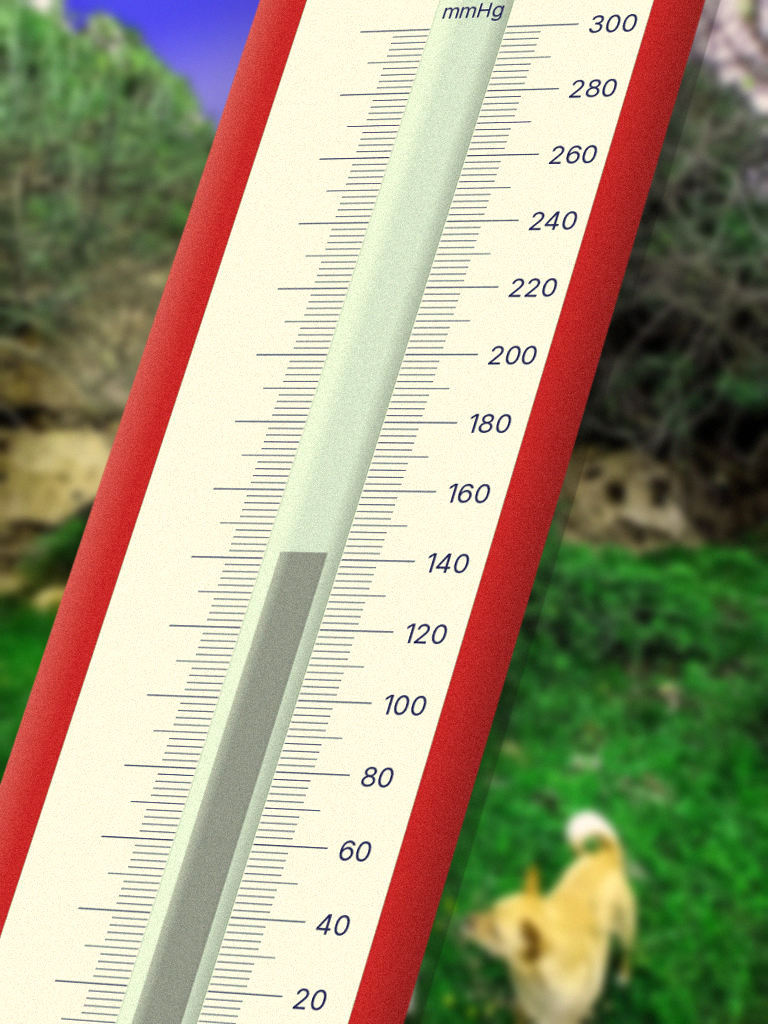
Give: 142 mmHg
